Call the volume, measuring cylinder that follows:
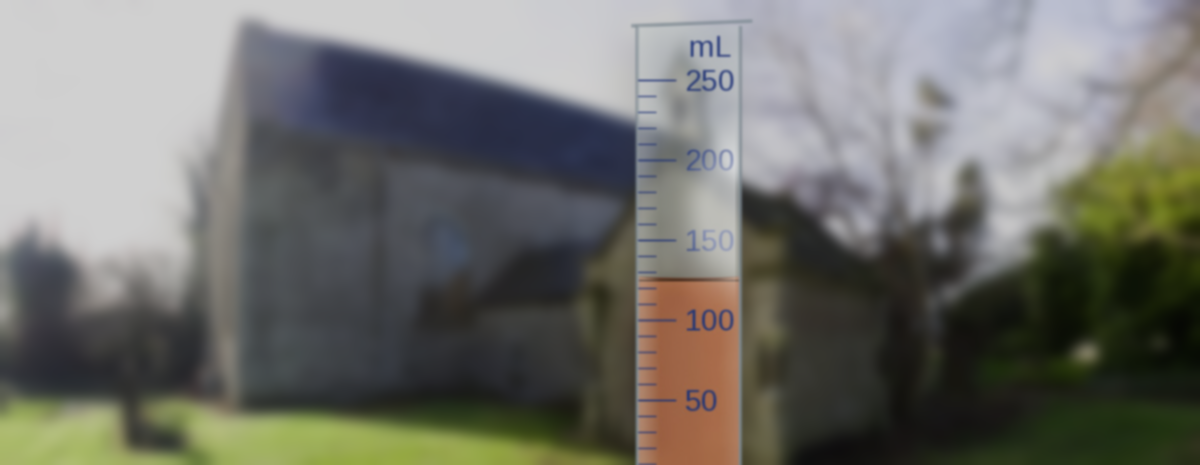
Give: 125 mL
